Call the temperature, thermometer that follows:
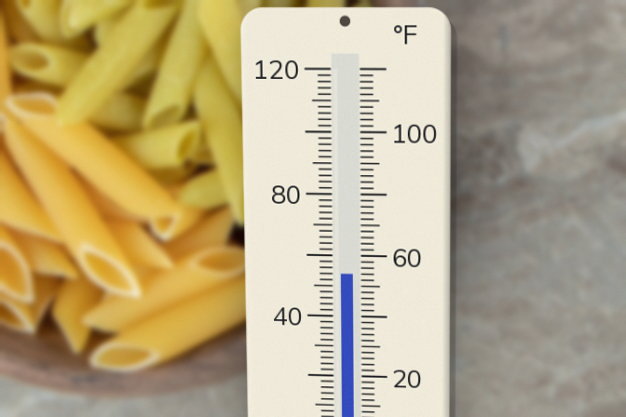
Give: 54 °F
